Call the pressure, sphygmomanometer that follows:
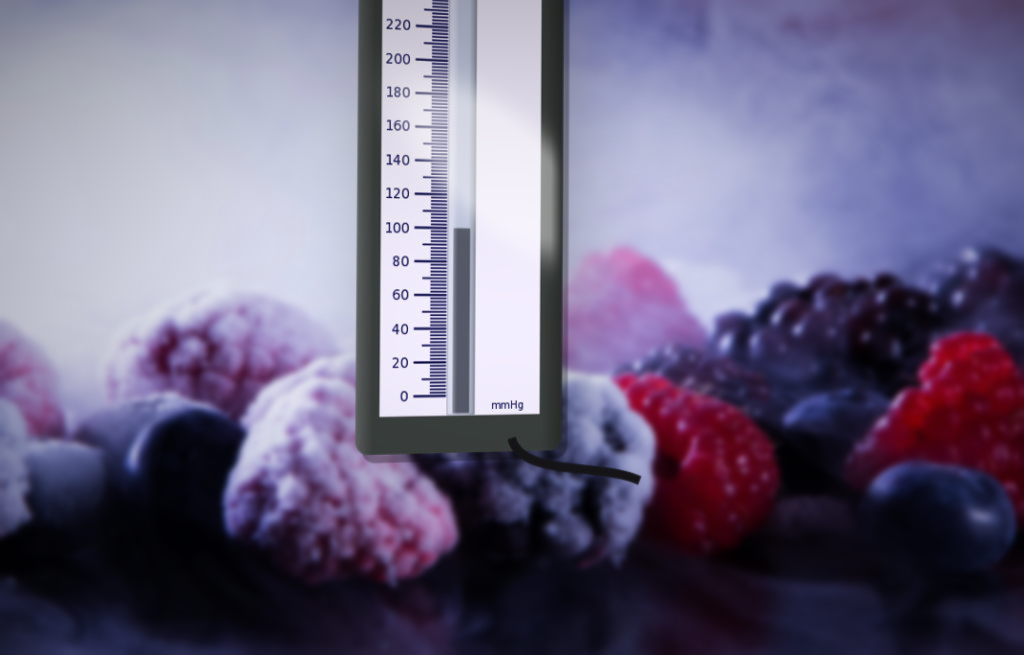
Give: 100 mmHg
